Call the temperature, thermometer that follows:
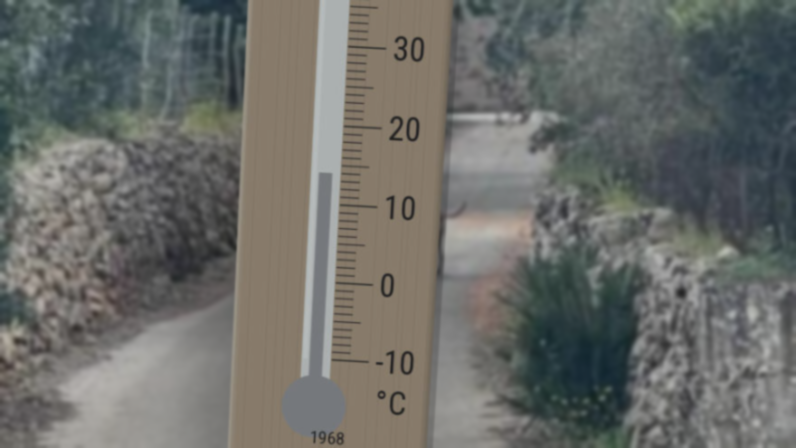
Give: 14 °C
